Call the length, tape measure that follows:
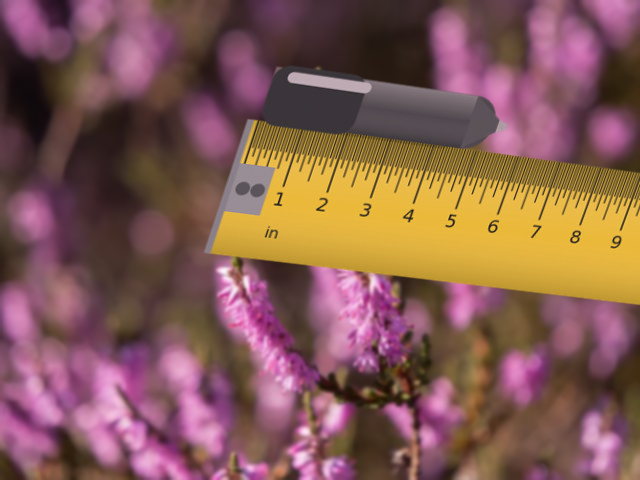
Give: 5.5 in
